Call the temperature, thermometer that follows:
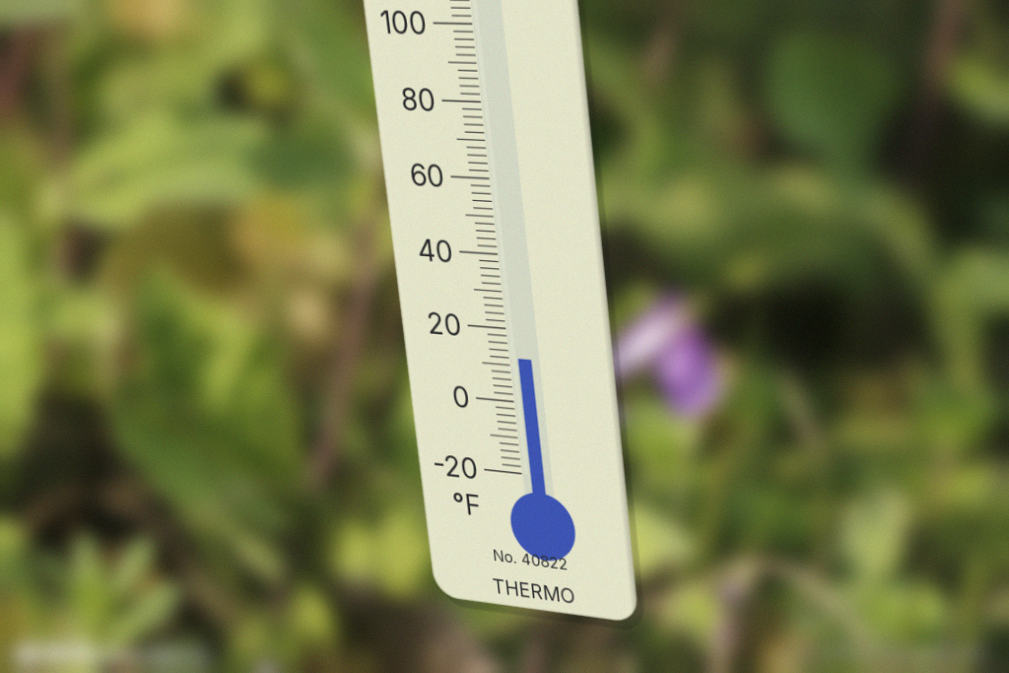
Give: 12 °F
